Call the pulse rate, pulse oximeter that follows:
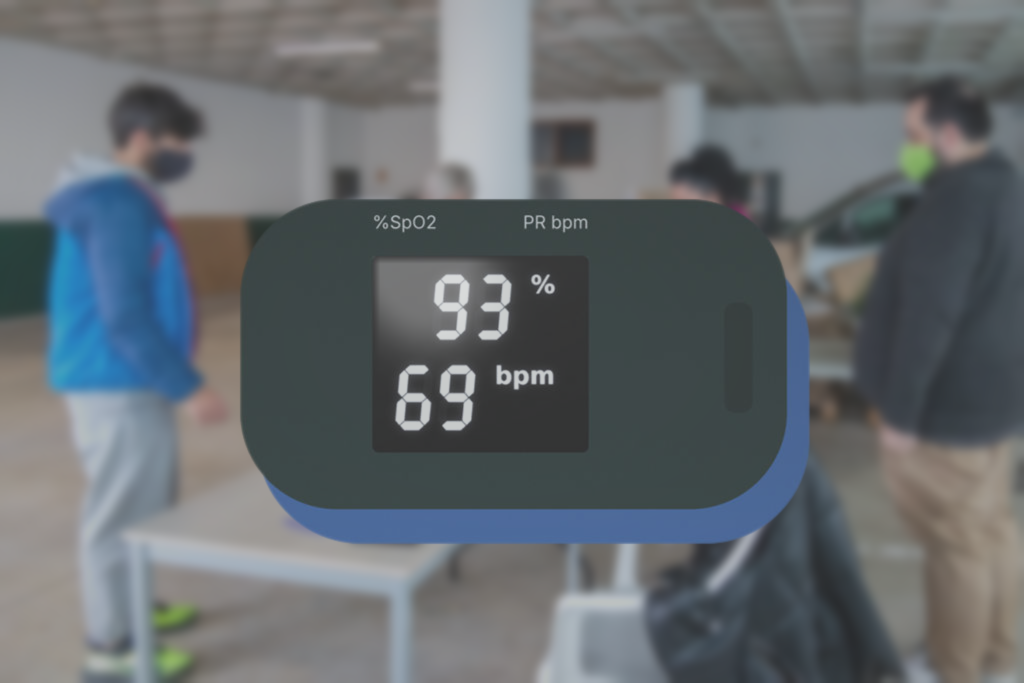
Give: 69 bpm
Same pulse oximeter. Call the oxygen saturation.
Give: 93 %
